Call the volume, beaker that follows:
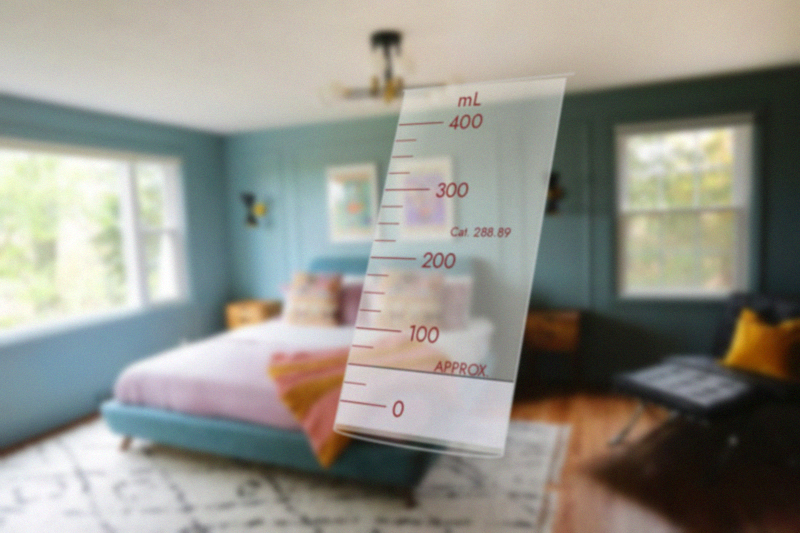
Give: 50 mL
